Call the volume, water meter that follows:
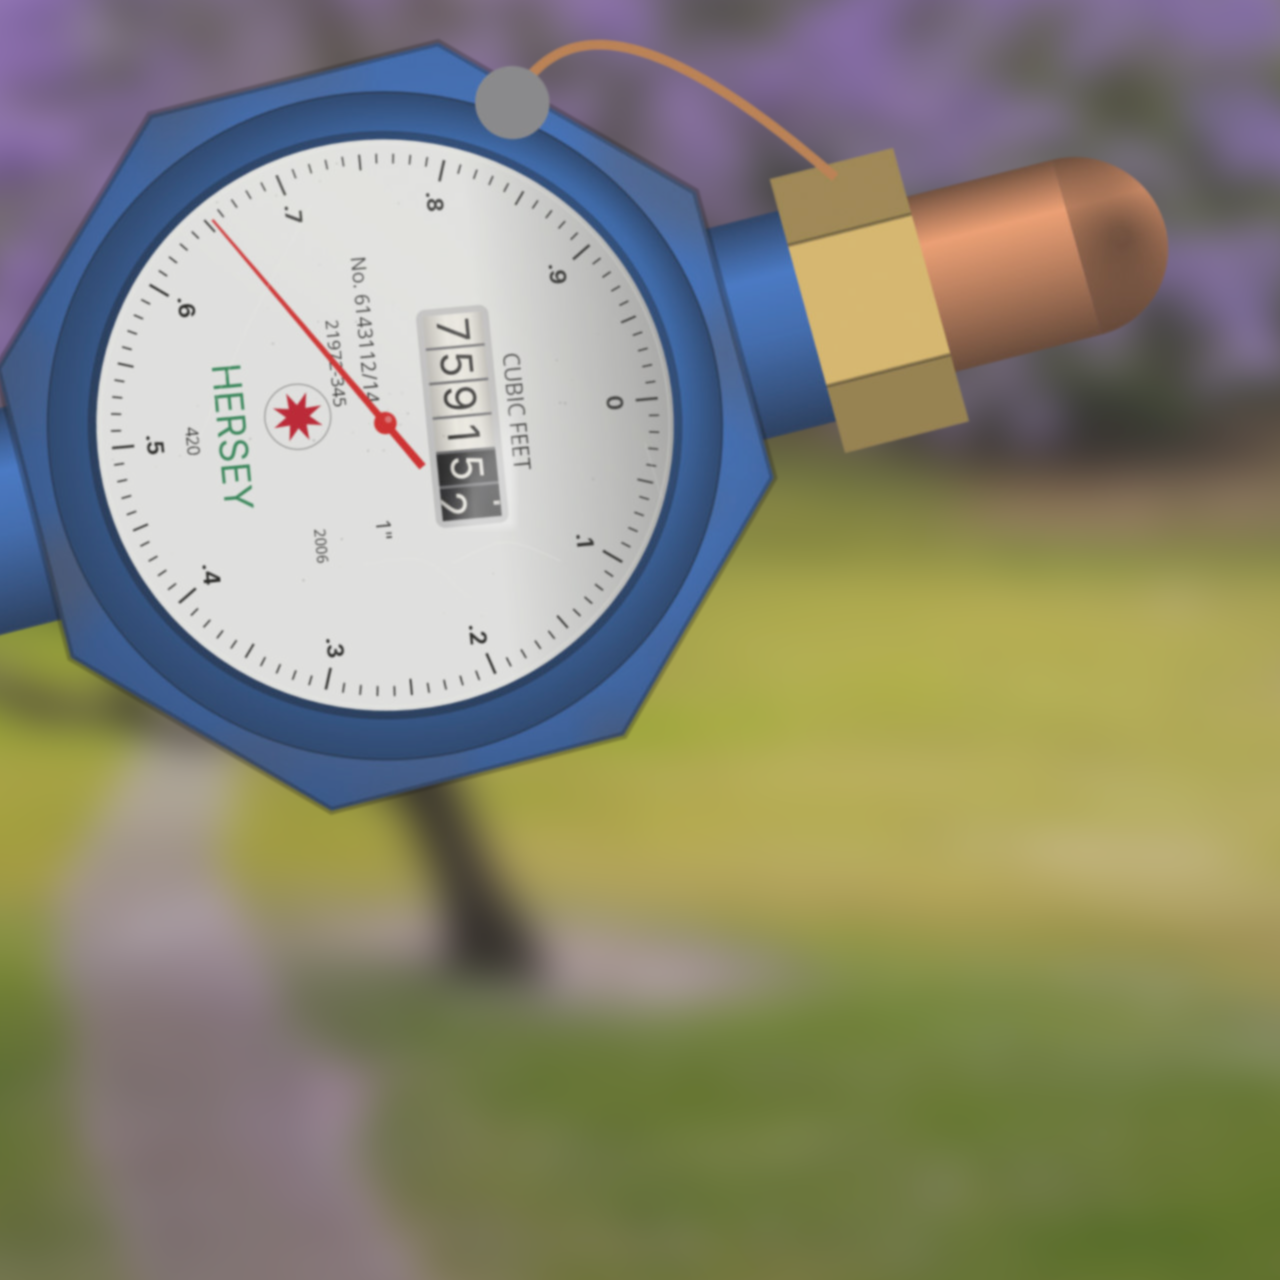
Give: 759151.65 ft³
